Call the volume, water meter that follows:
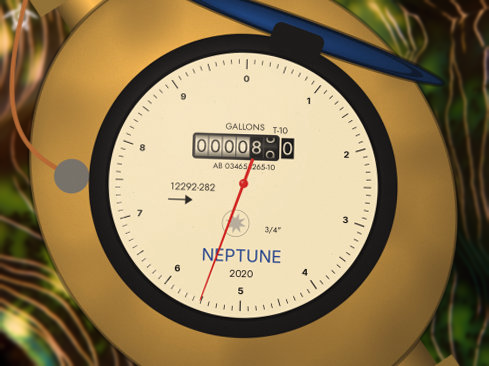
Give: 885.5 gal
